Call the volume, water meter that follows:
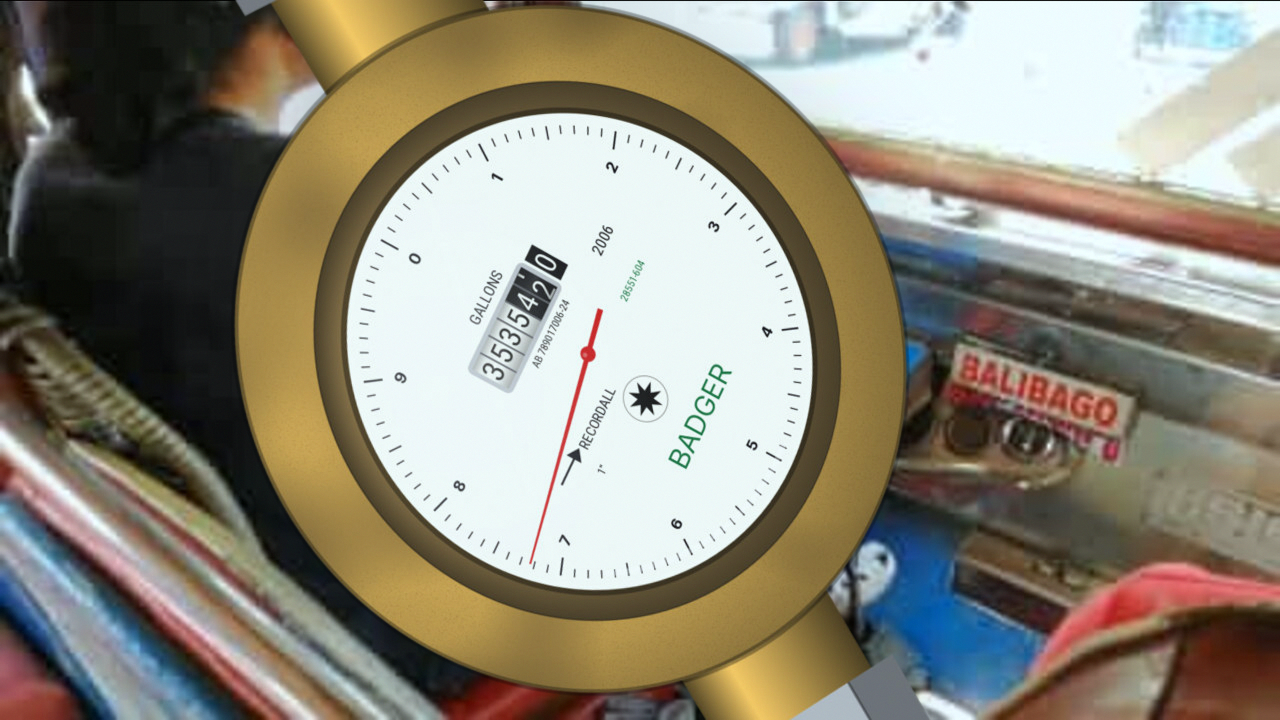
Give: 3535417.2 gal
